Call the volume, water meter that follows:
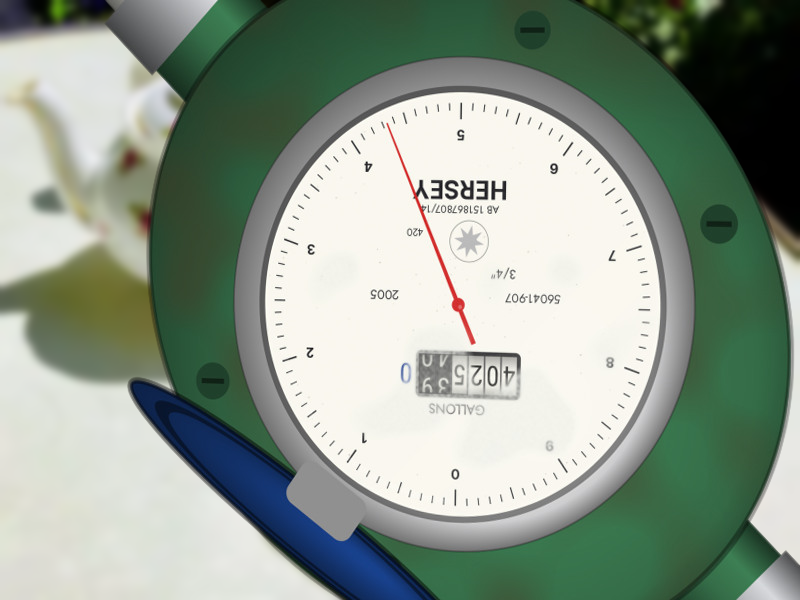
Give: 4025394.3 gal
